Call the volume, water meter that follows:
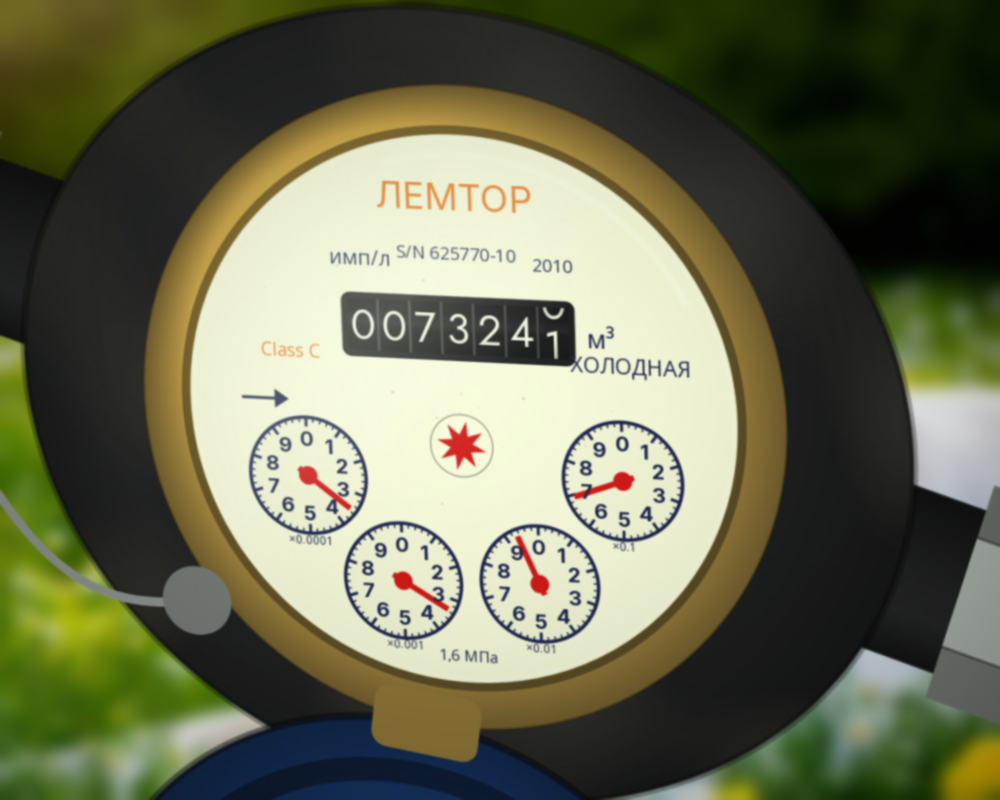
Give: 73240.6933 m³
